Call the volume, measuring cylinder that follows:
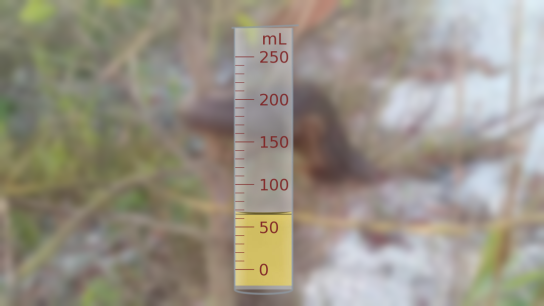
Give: 65 mL
